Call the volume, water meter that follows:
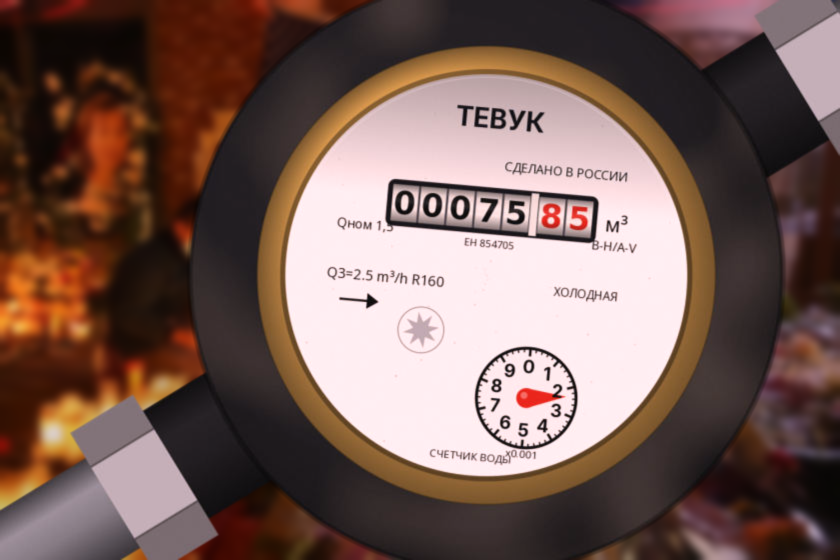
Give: 75.852 m³
